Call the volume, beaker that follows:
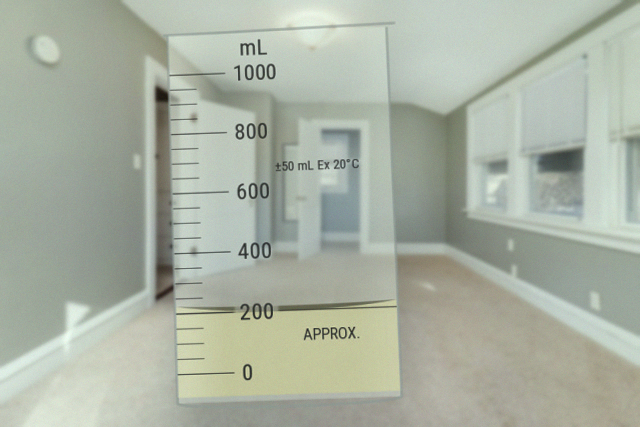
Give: 200 mL
